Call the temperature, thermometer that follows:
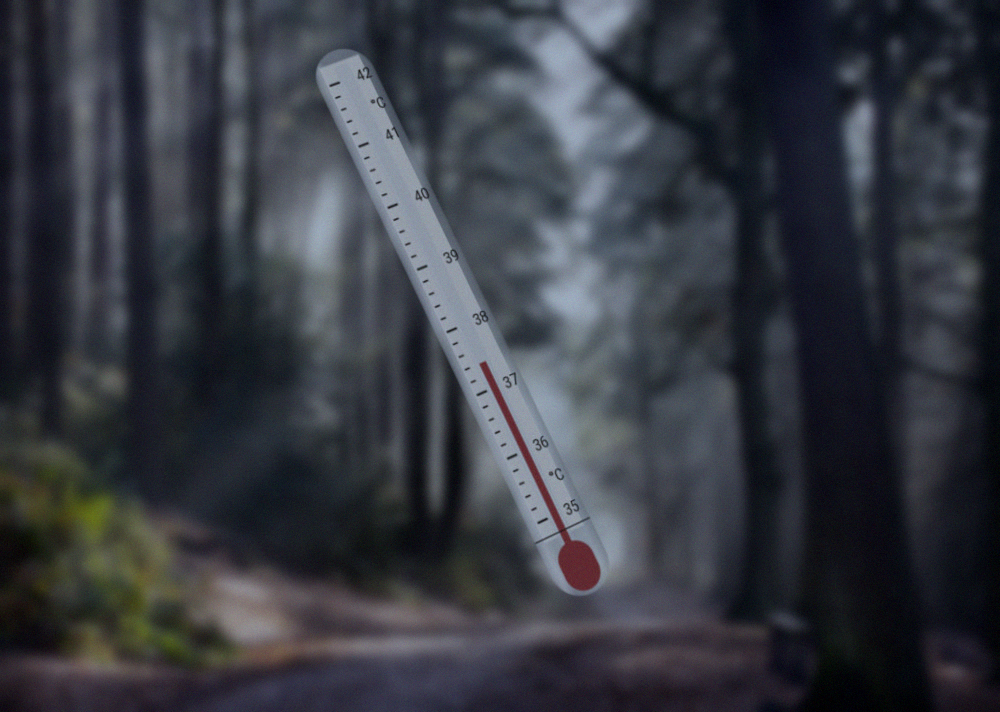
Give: 37.4 °C
